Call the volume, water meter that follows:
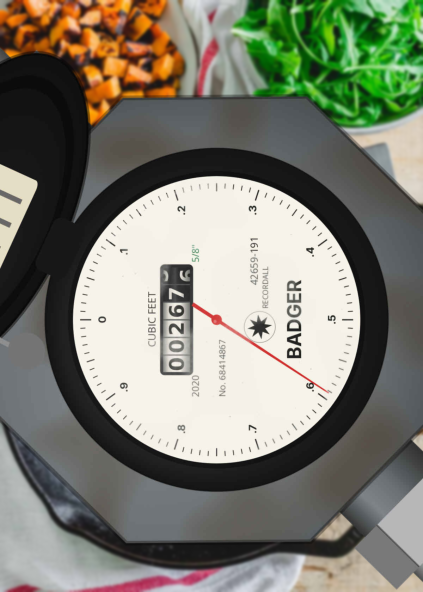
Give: 2675.59 ft³
